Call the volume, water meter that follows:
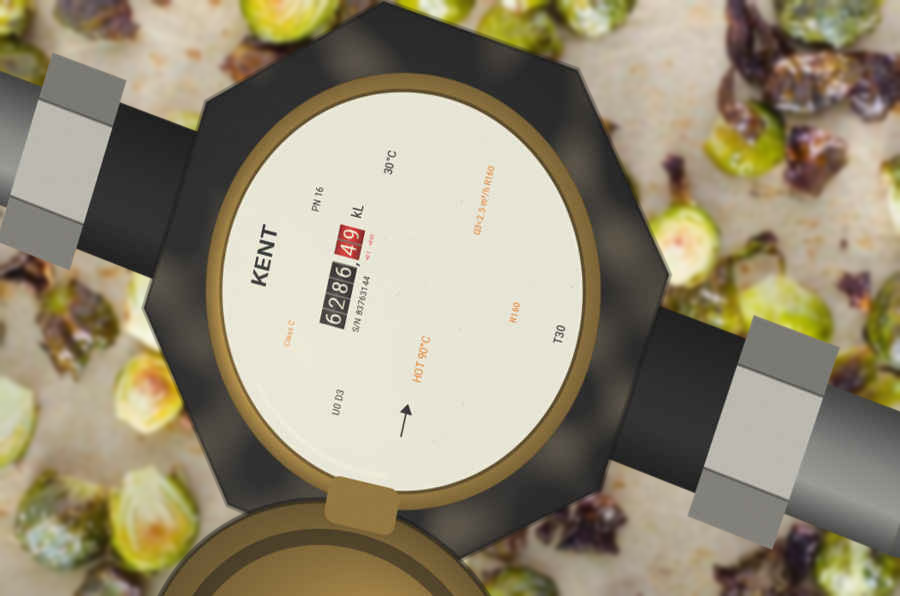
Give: 6286.49 kL
